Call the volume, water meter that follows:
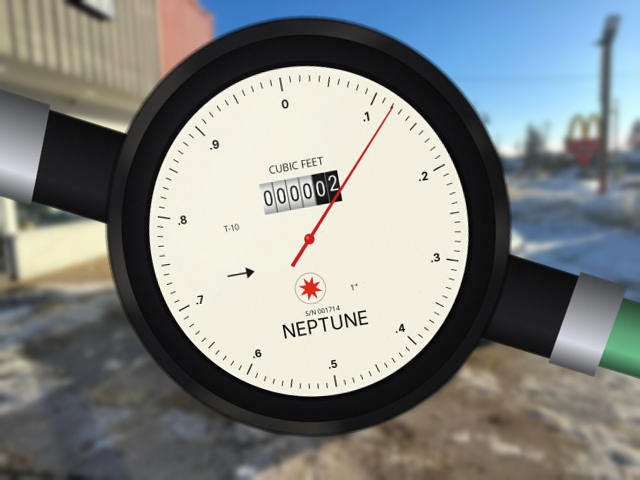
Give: 2.12 ft³
